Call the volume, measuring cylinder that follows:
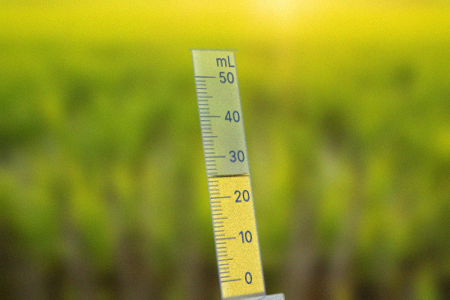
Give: 25 mL
